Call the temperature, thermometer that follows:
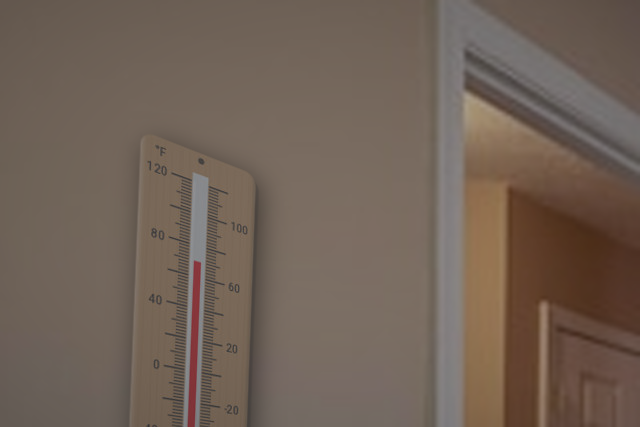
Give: 70 °F
